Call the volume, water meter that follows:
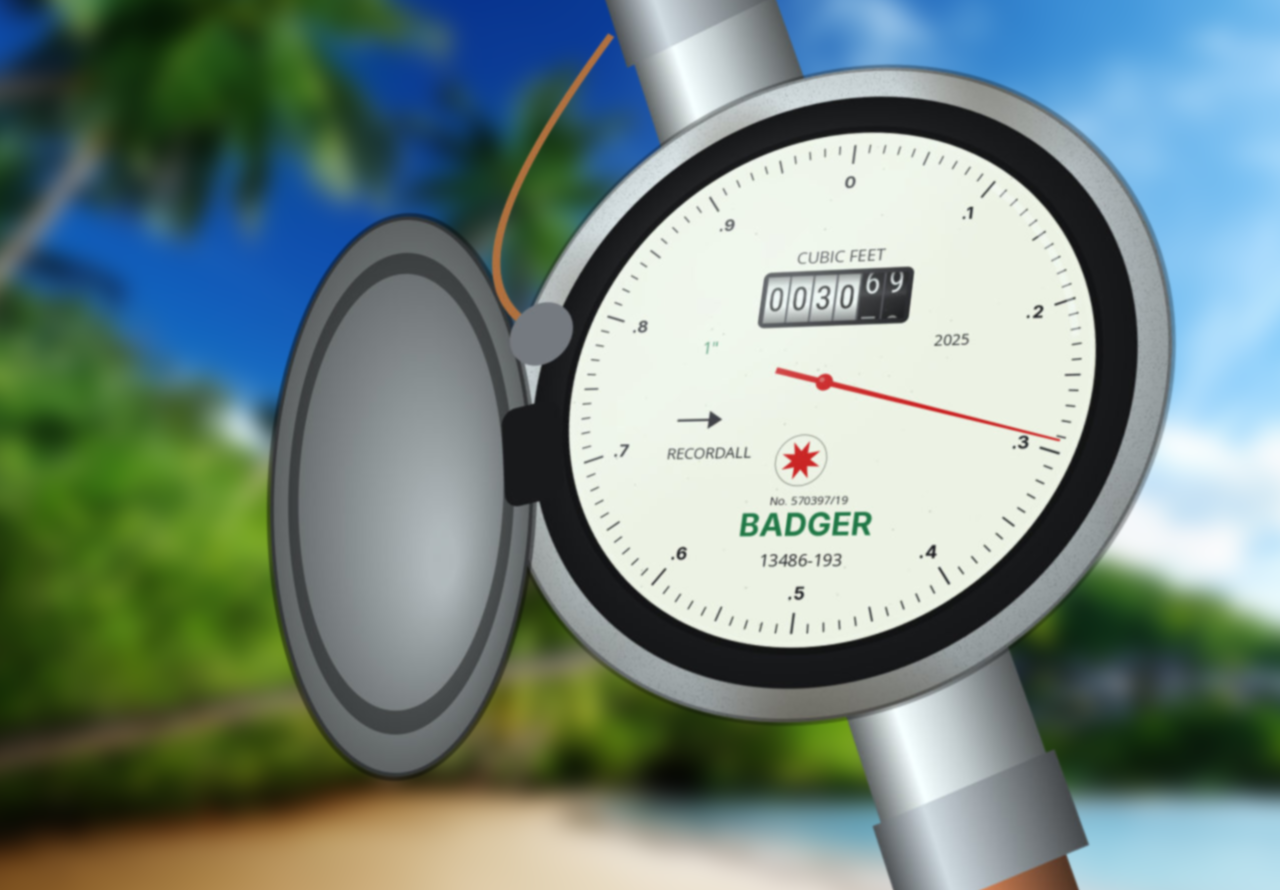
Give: 3069.29 ft³
